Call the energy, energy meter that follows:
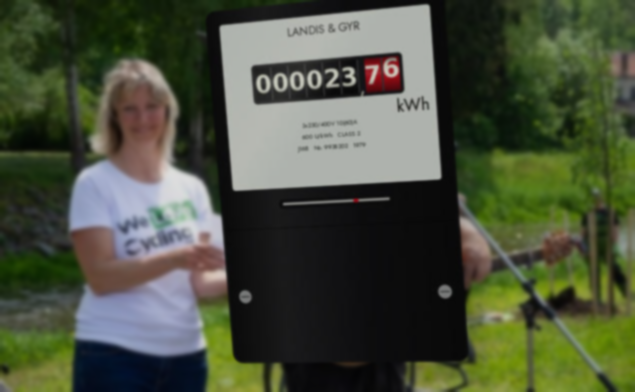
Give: 23.76 kWh
